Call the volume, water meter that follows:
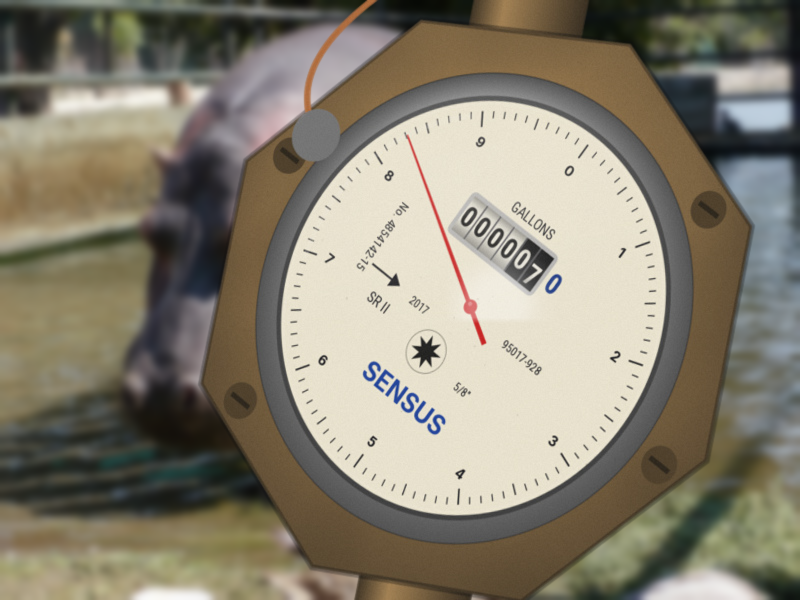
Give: 68.3 gal
